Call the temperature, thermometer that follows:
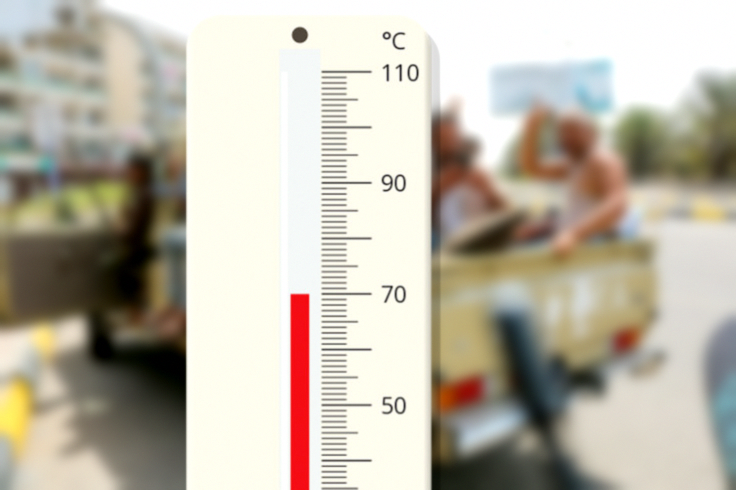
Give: 70 °C
